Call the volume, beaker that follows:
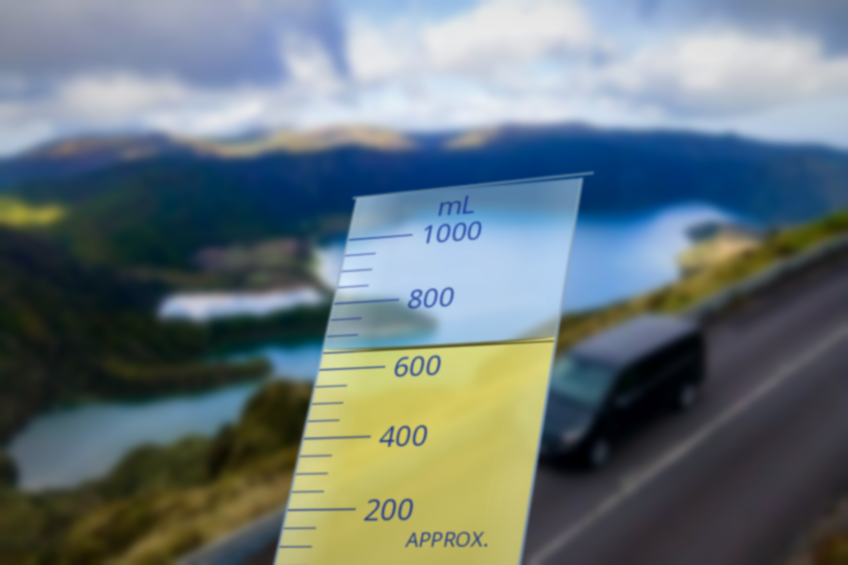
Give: 650 mL
